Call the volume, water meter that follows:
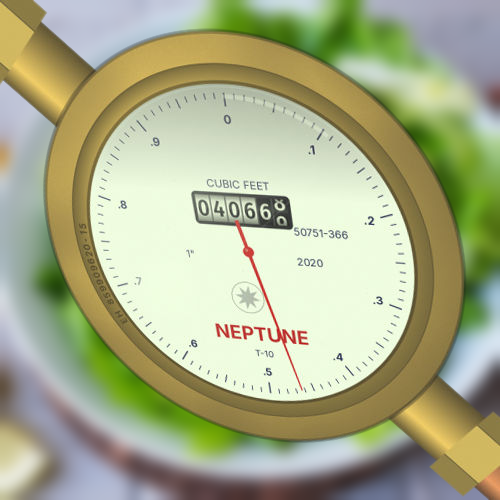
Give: 40668.46 ft³
